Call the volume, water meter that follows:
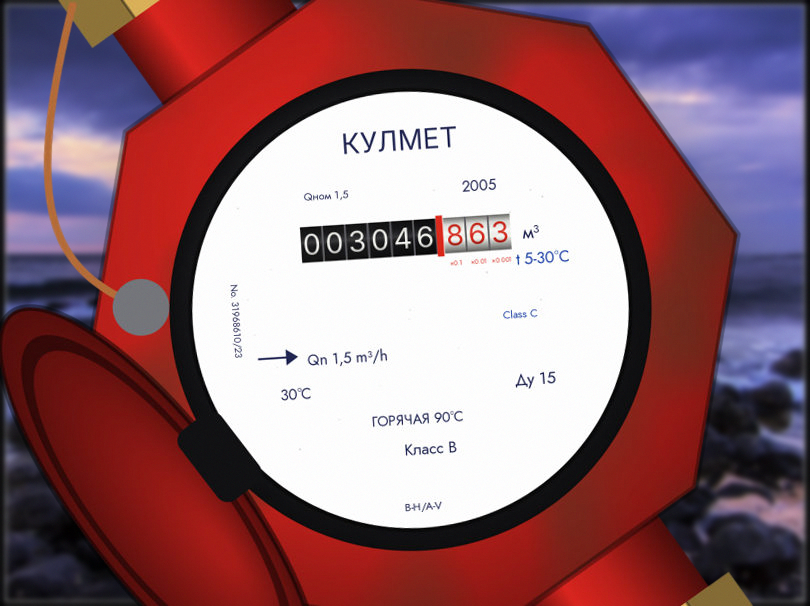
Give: 3046.863 m³
